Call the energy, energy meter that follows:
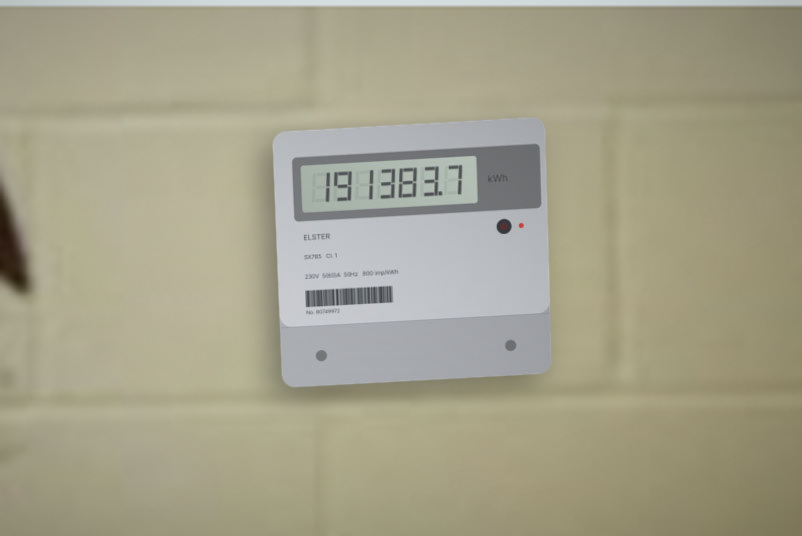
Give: 191383.7 kWh
